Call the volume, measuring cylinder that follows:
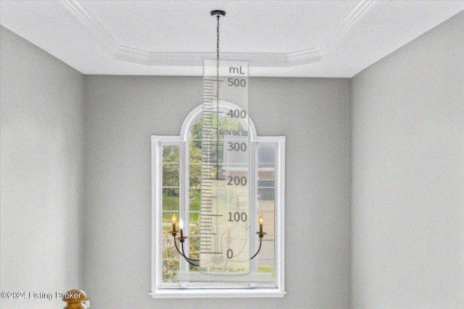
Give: 200 mL
